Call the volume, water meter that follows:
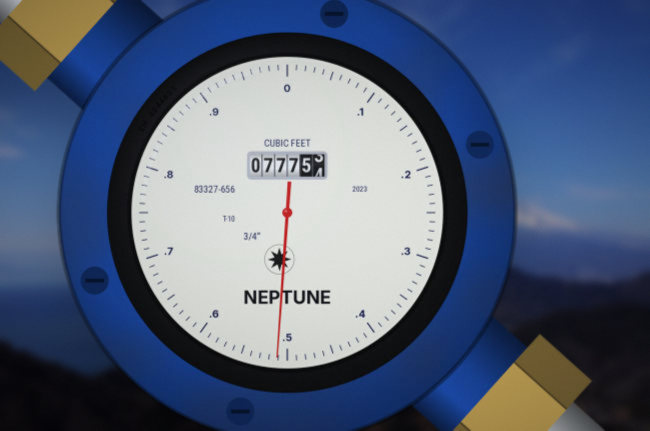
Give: 77753.51 ft³
